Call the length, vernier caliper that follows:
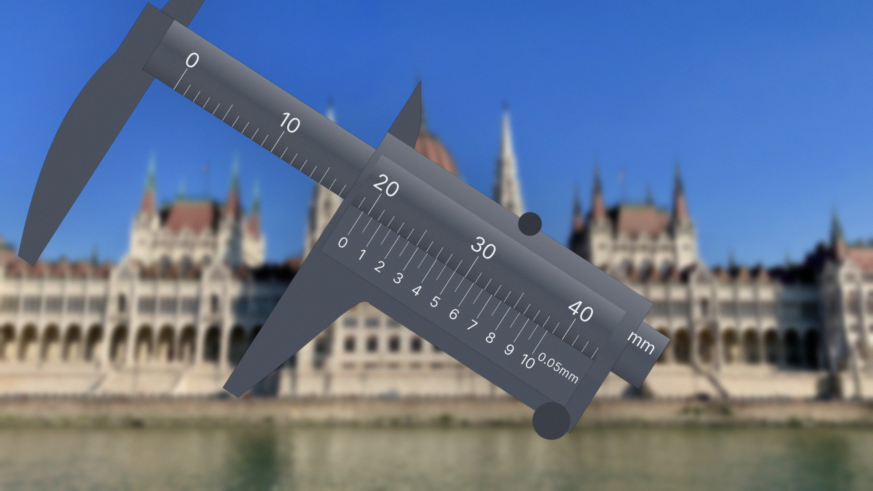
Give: 19.5 mm
